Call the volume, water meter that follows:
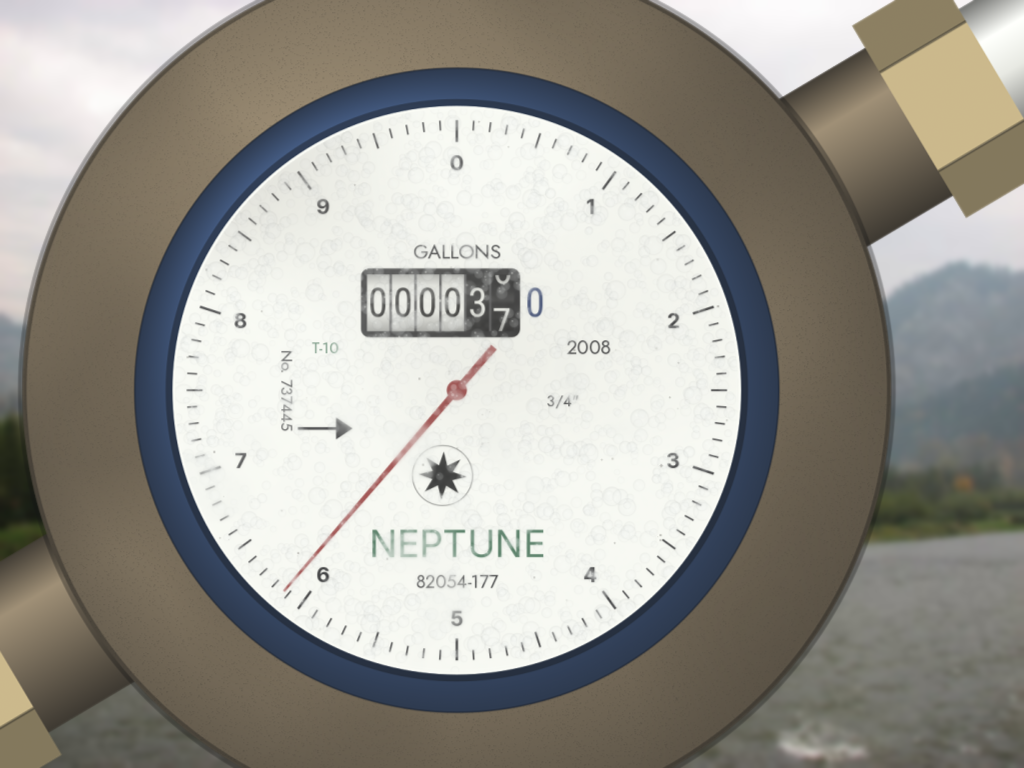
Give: 366.1 gal
